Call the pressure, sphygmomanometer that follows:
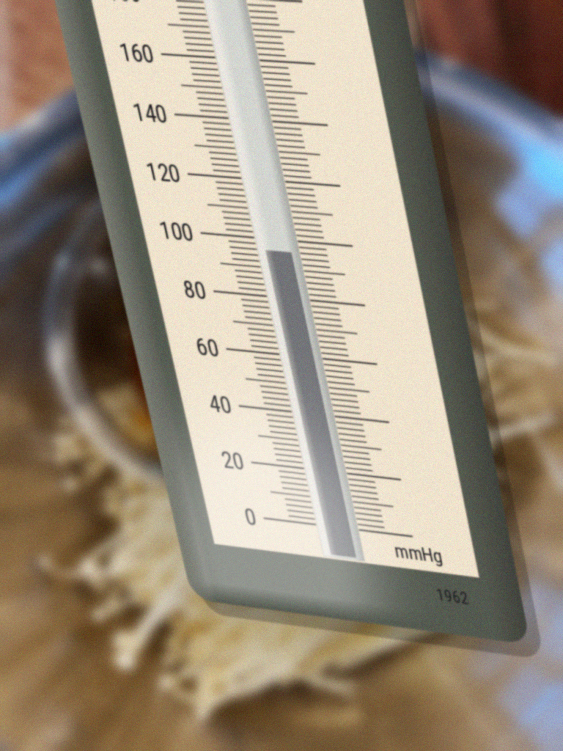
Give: 96 mmHg
